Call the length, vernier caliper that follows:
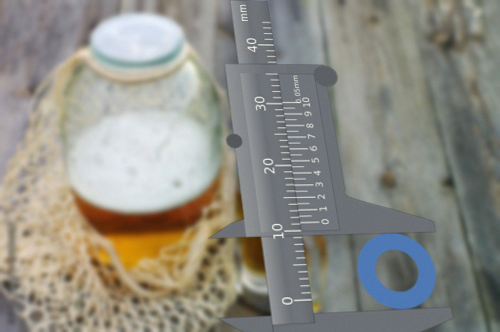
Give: 11.2 mm
